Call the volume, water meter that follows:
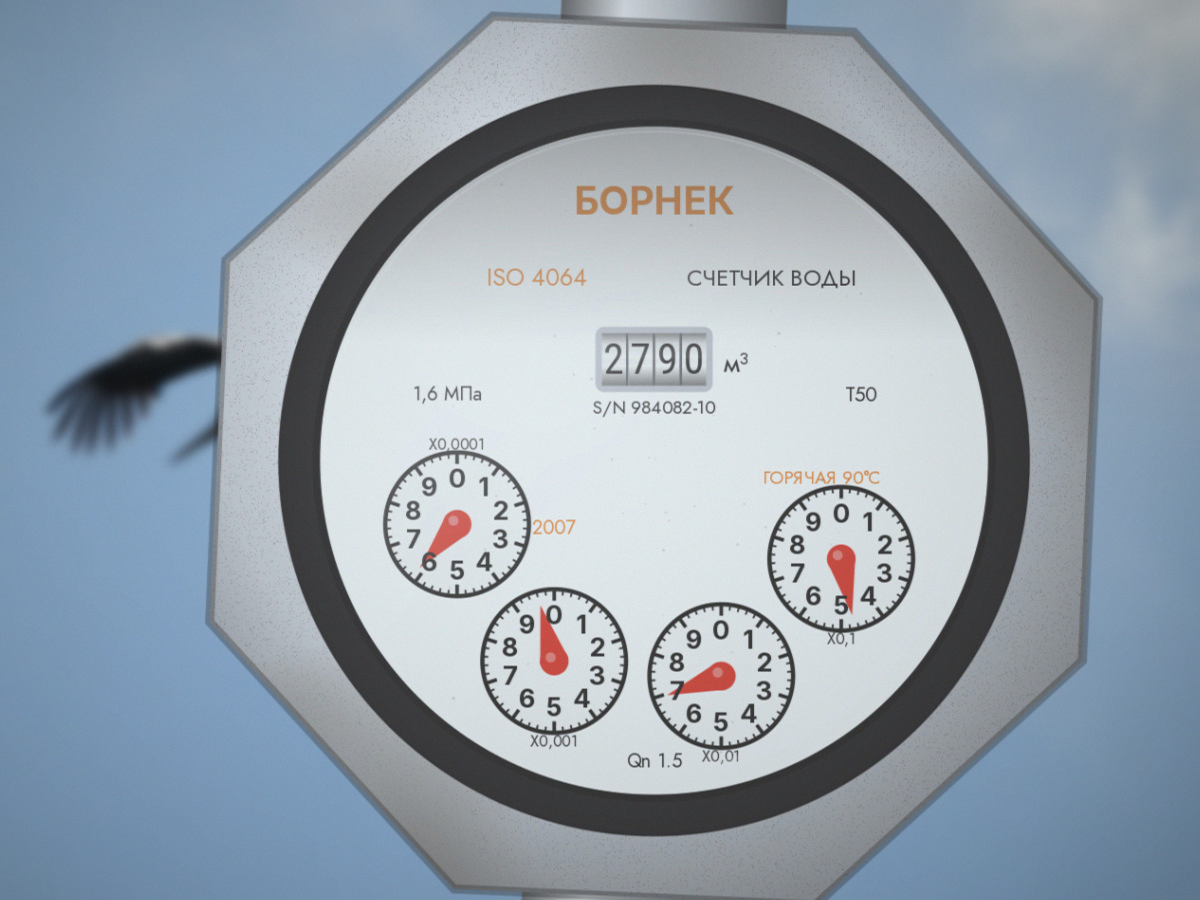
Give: 2790.4696 m³
